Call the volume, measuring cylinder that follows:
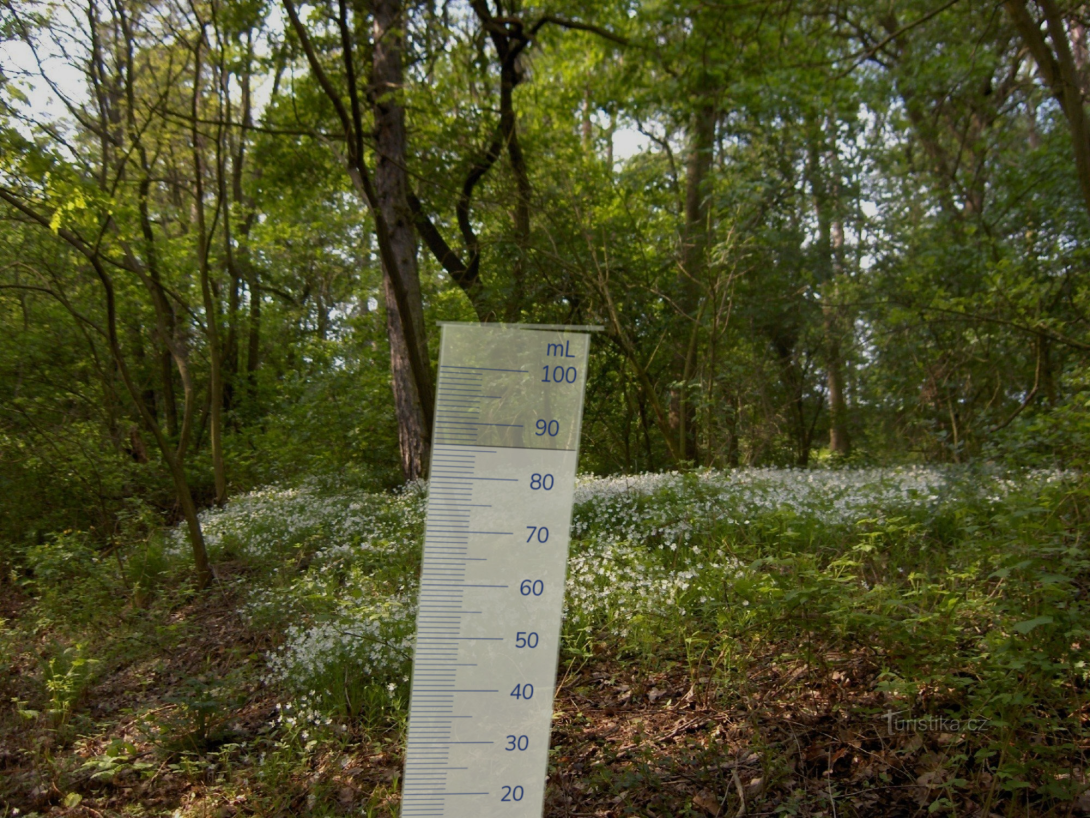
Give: 86 mL
